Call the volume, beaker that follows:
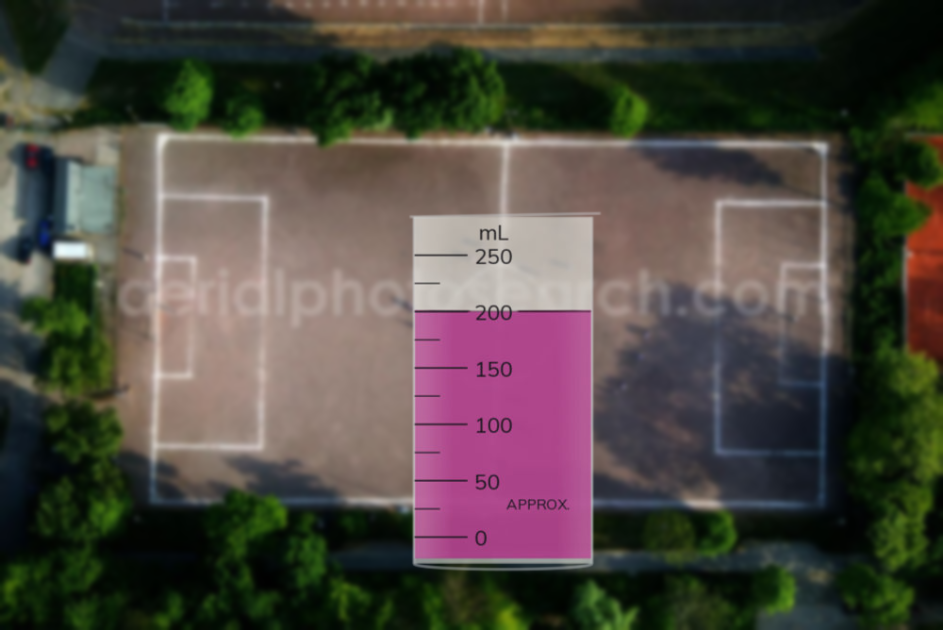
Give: 200 mL
